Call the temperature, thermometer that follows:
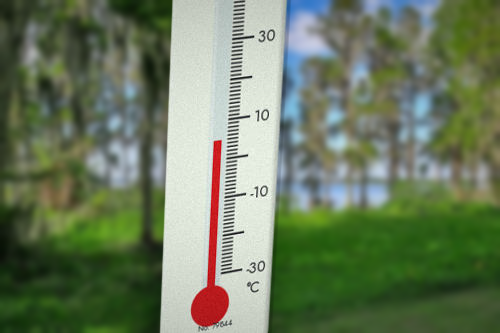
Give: 5 °C
